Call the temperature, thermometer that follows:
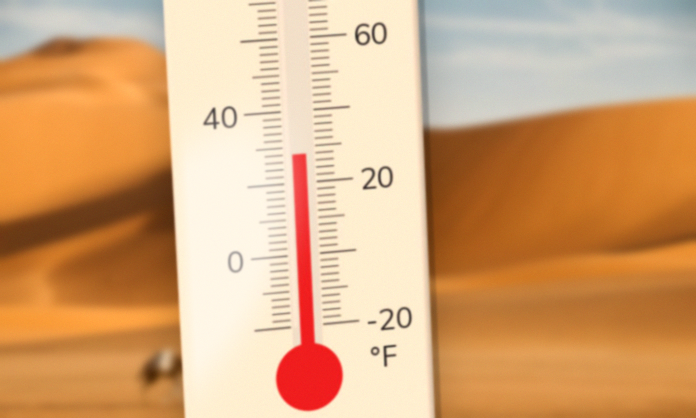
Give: 28 °F
